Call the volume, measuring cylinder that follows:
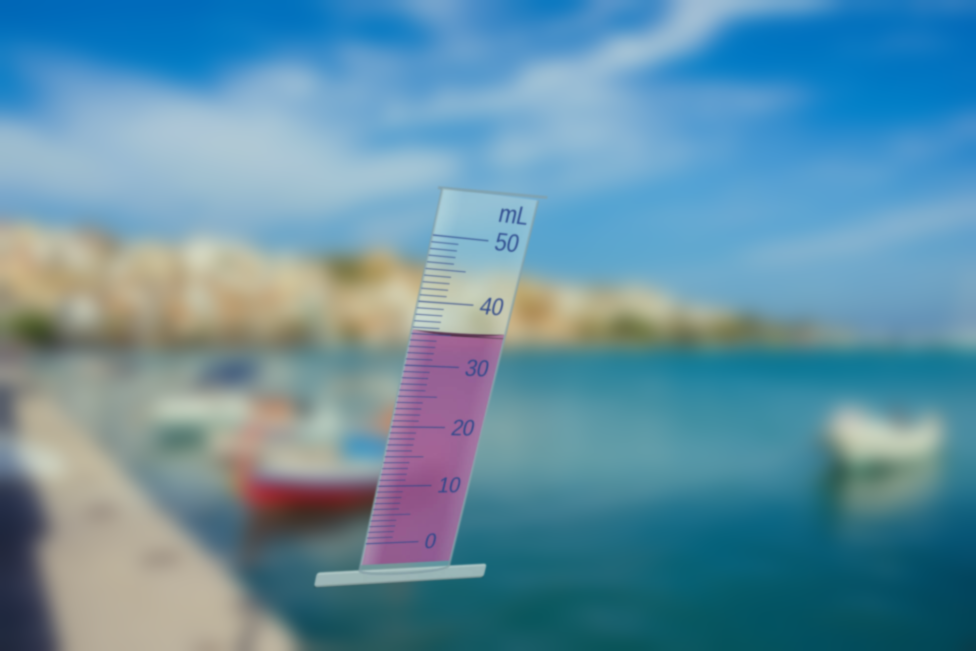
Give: 35 mL
